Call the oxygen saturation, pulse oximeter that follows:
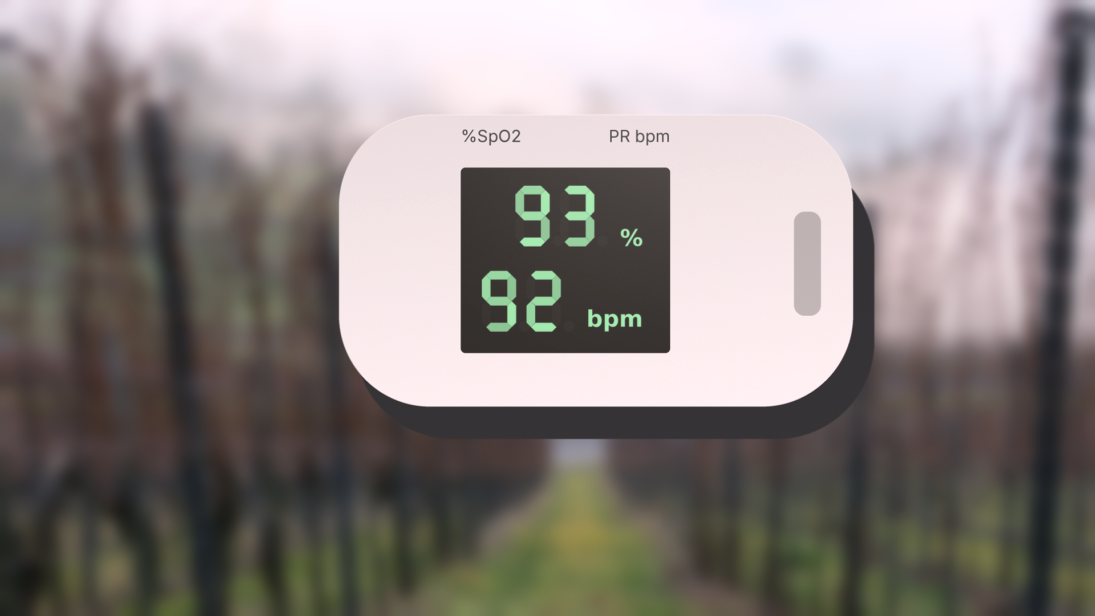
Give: 93 %
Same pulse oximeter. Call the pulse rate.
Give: 92 bpm
